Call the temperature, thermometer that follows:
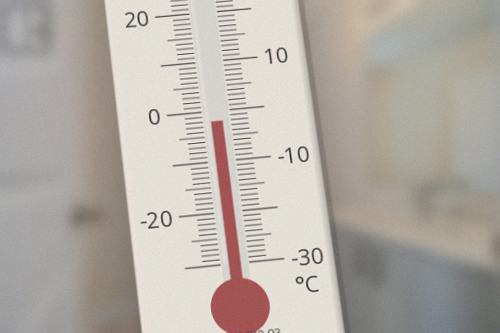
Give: -2 °C
